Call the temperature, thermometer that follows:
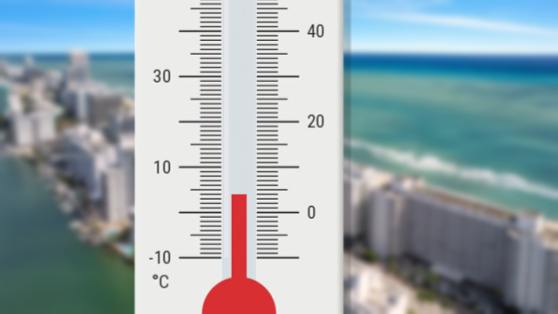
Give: 4 °C
